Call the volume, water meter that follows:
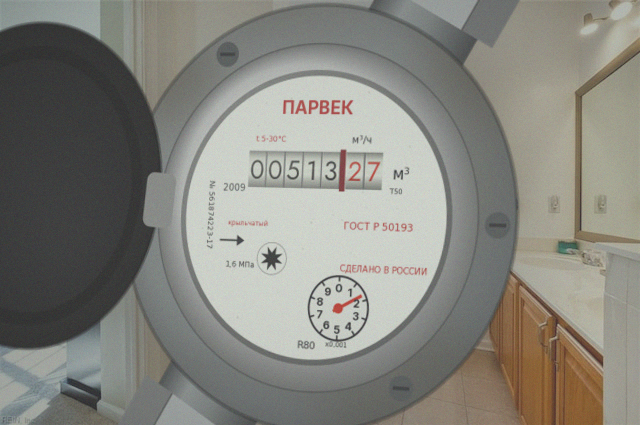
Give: 513.271 m³
